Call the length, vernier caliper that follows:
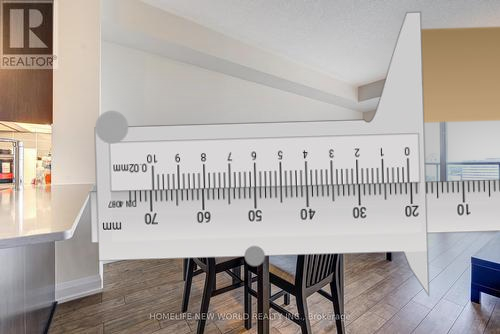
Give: 20.5 mm
